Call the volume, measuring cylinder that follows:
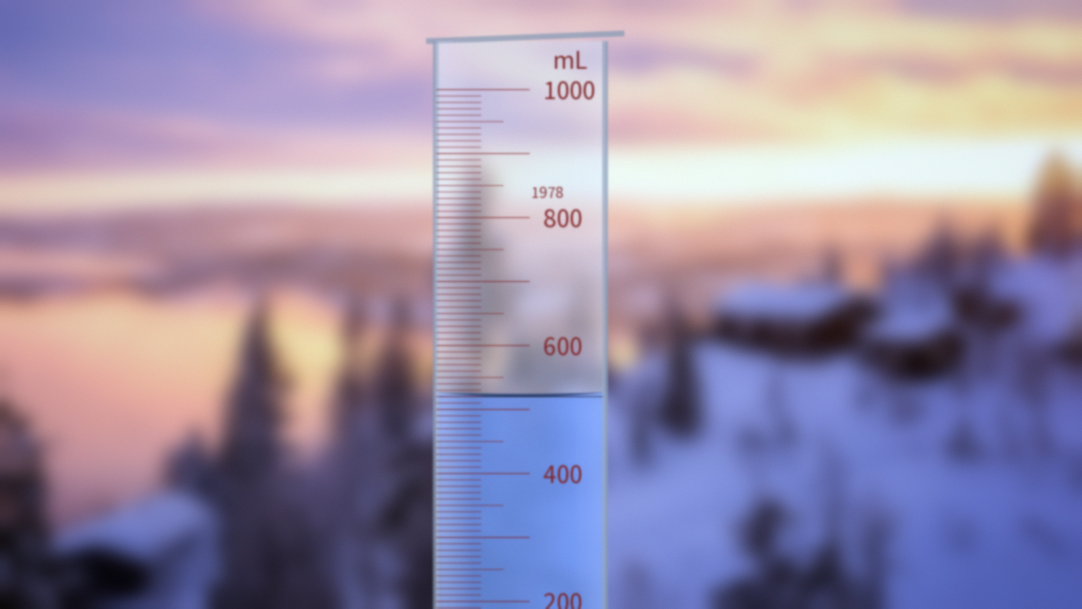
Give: 520 mL
